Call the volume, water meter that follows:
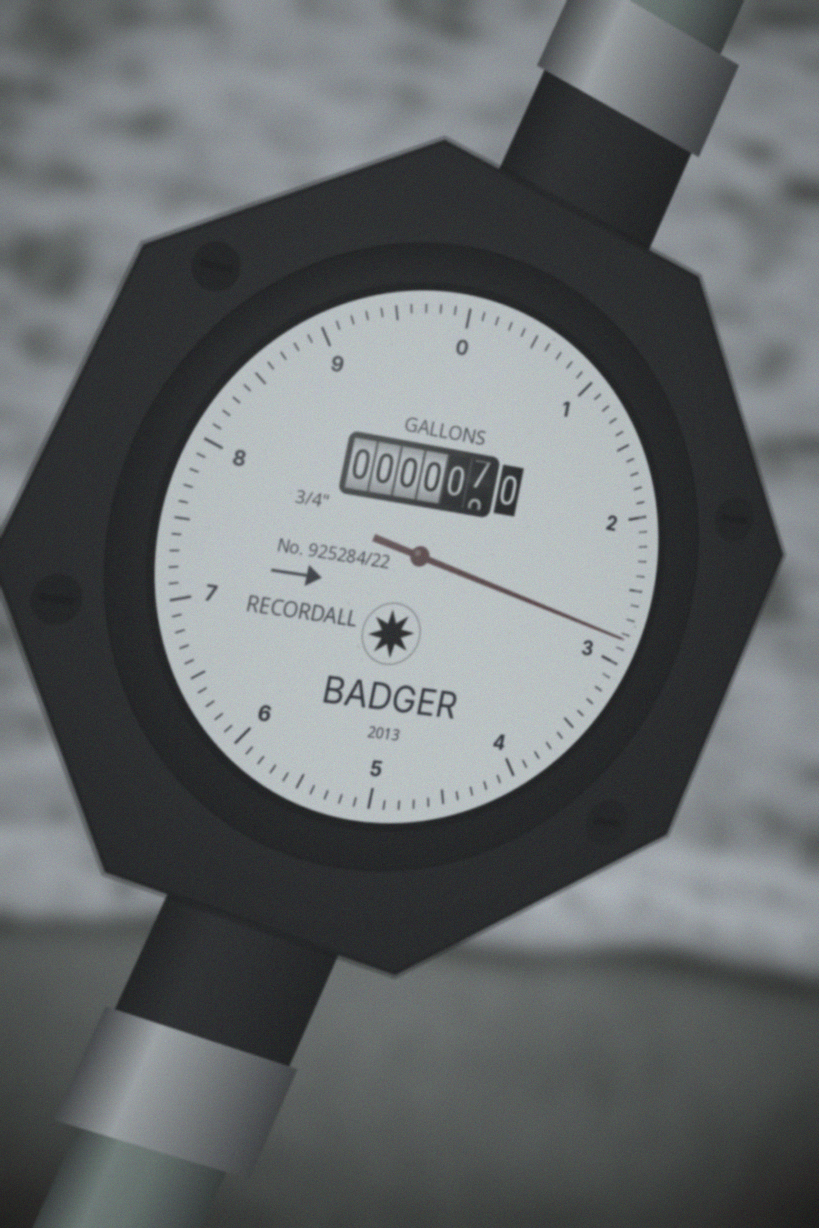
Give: 72.8 gal
